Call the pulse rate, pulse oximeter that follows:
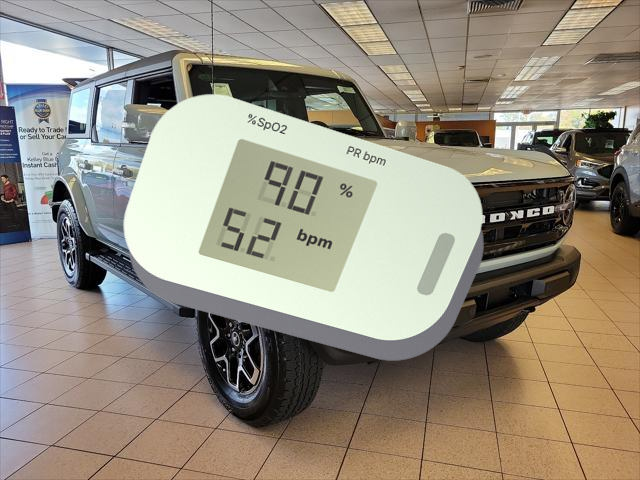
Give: 52 bpm
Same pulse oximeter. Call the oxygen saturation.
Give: 90 %
